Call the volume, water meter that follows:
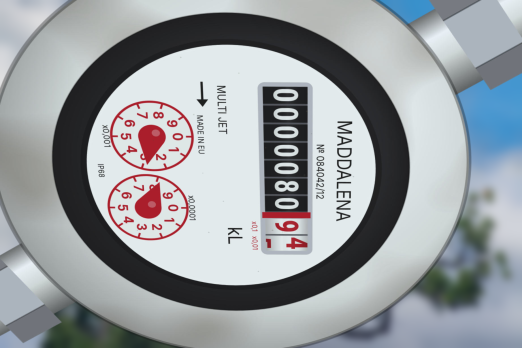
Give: 80.9428 kL
